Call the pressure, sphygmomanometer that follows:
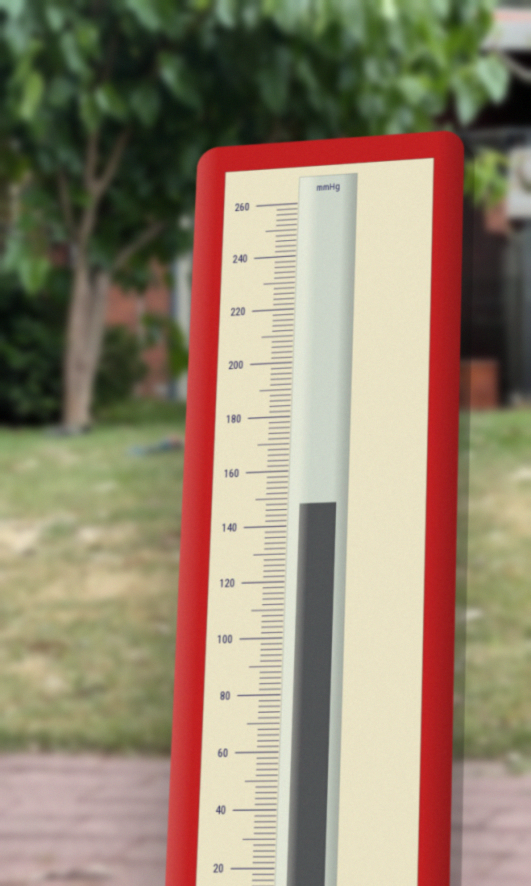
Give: 148 mmHg
